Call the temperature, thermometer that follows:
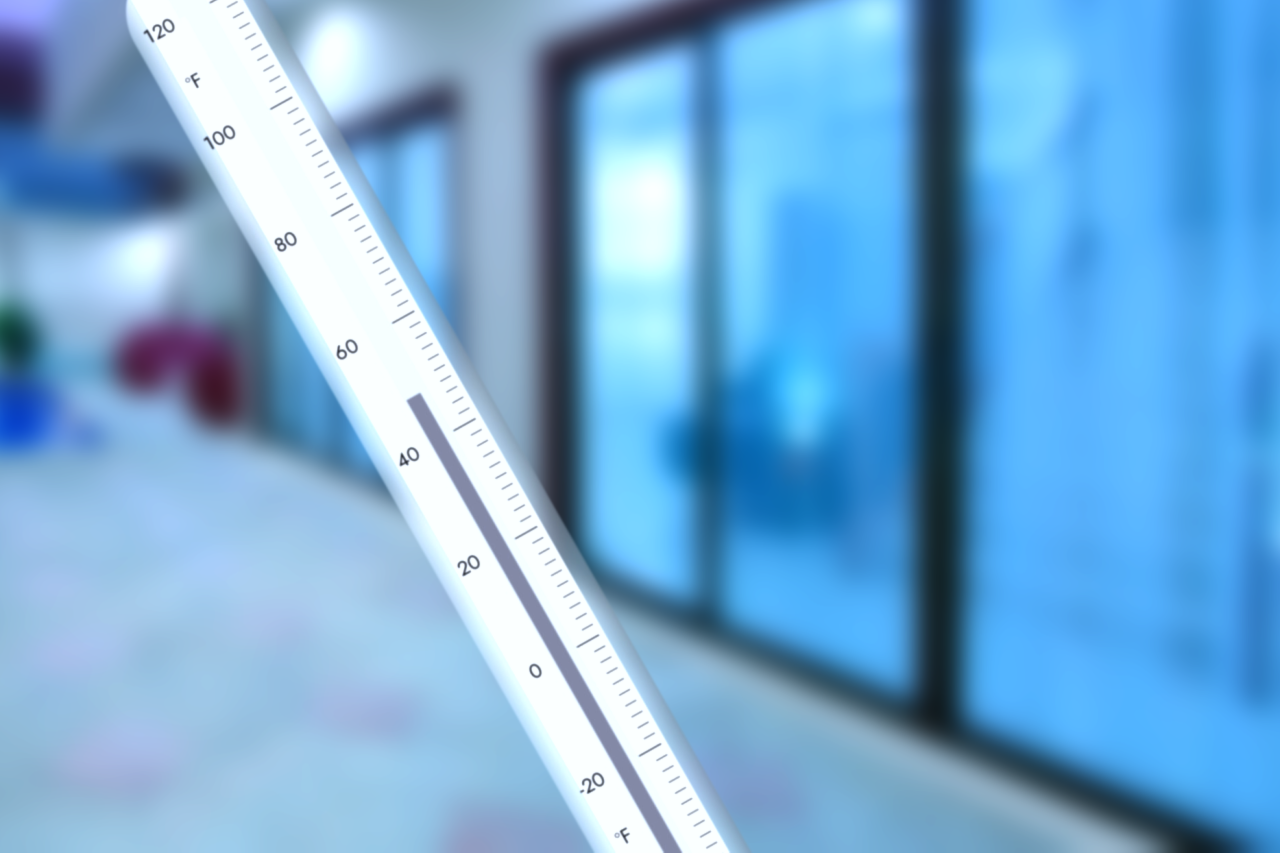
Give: 48 °F
